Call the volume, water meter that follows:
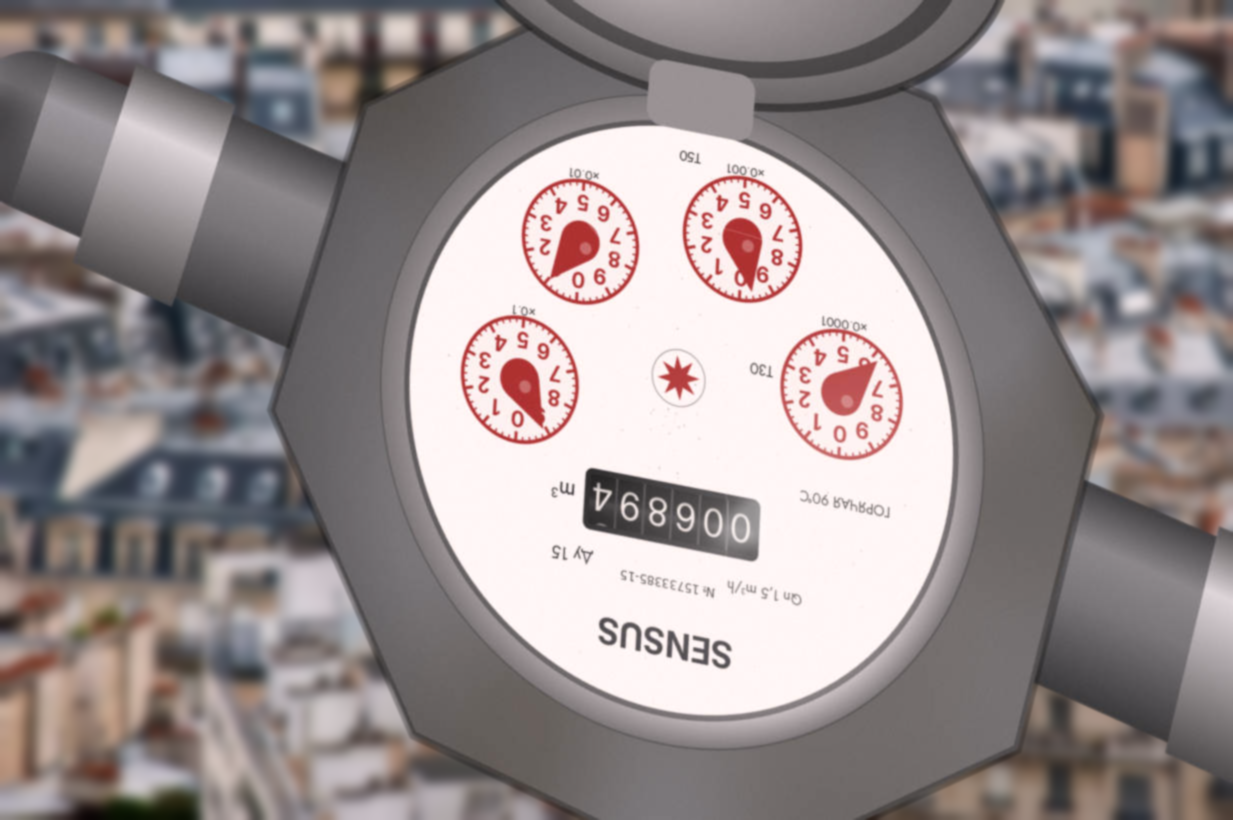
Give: 6893.9096 m³
